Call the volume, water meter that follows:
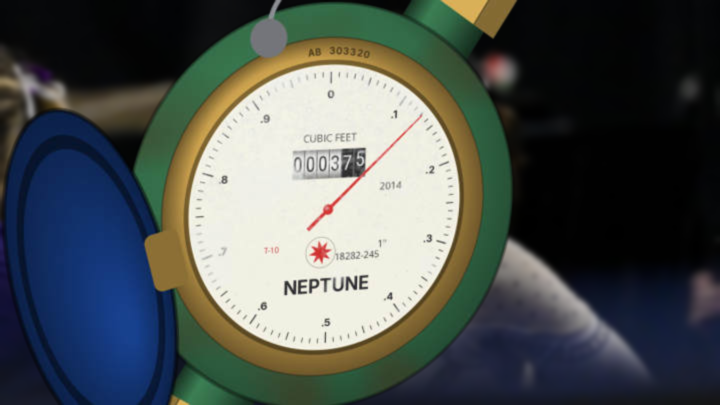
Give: 375.13 ft³
